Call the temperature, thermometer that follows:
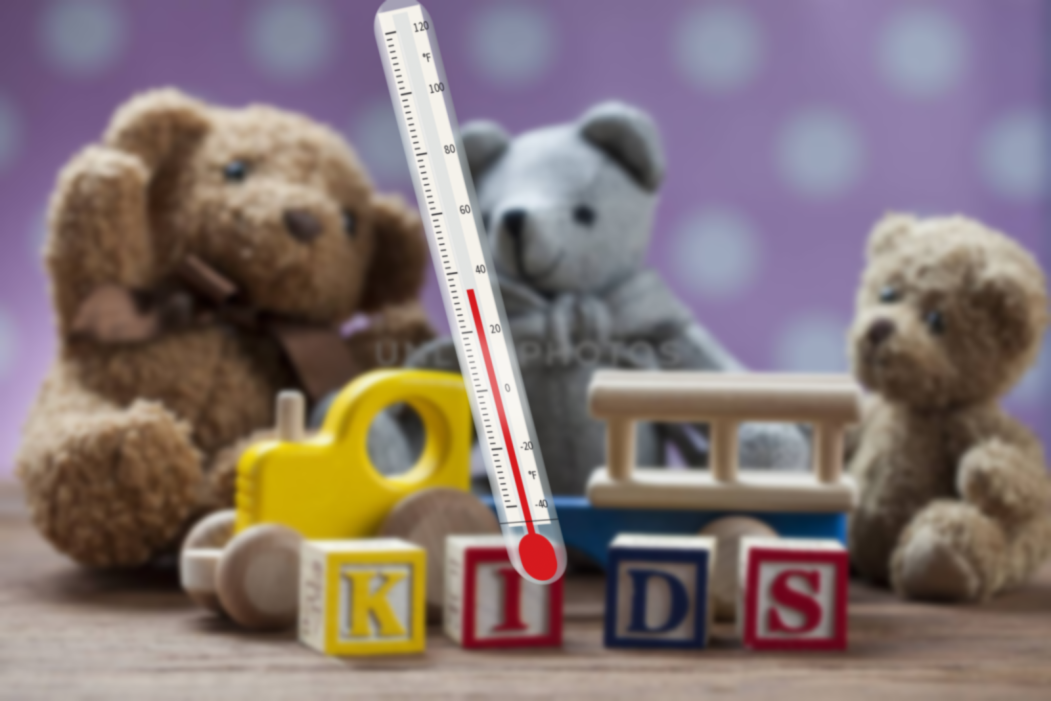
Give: 34 °F
